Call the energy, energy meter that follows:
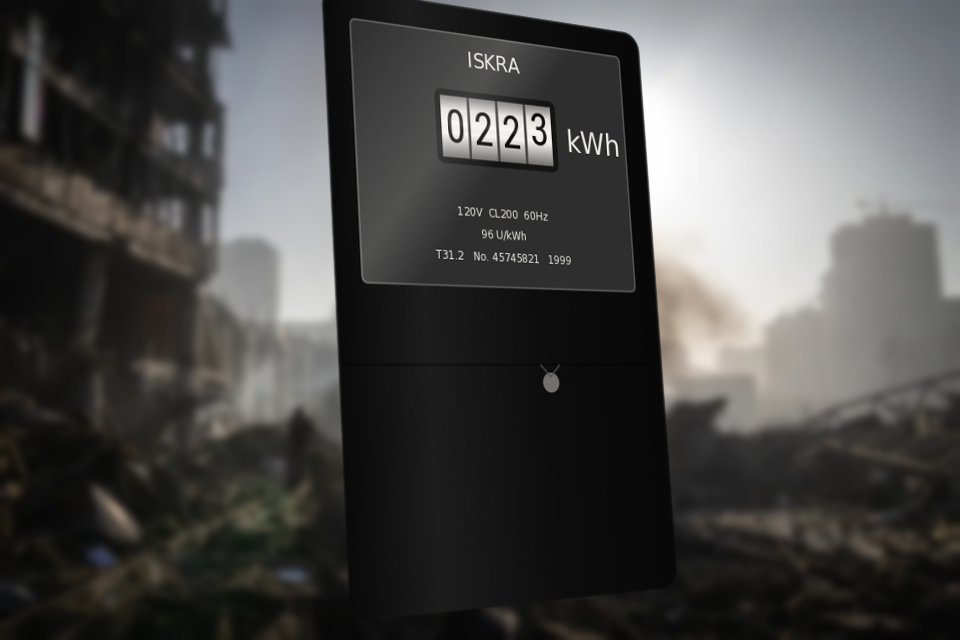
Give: 223 kWh
